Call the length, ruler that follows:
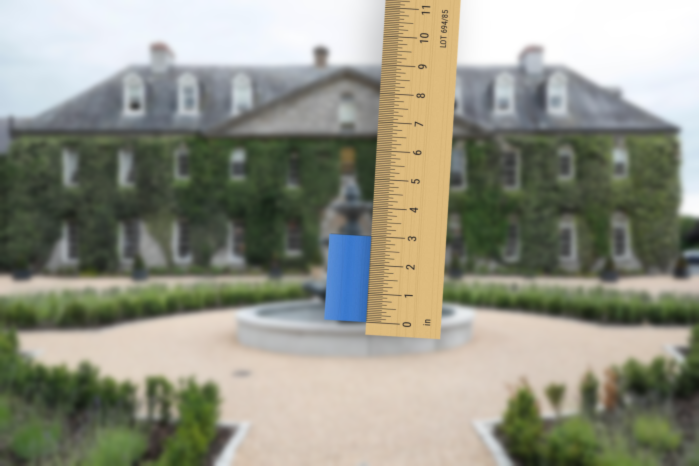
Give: 3 in
